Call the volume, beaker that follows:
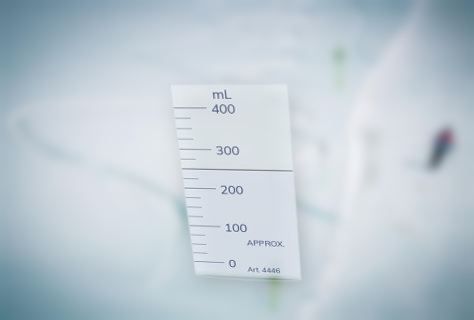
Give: 250 mL
